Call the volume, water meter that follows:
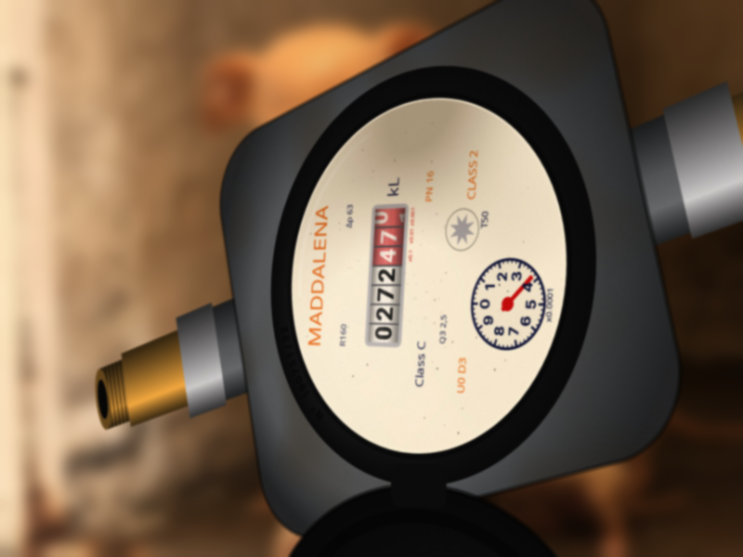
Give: 272.4703 kL
